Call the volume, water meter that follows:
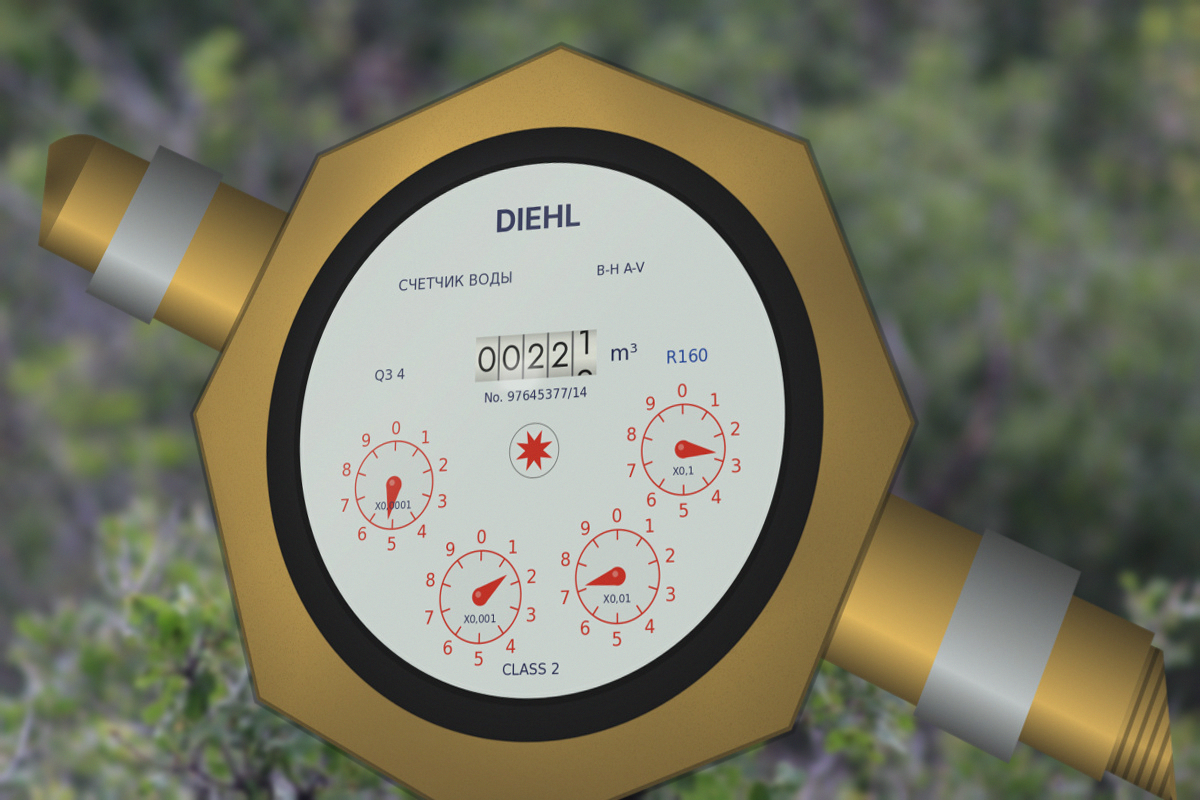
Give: 221.2715 m³
